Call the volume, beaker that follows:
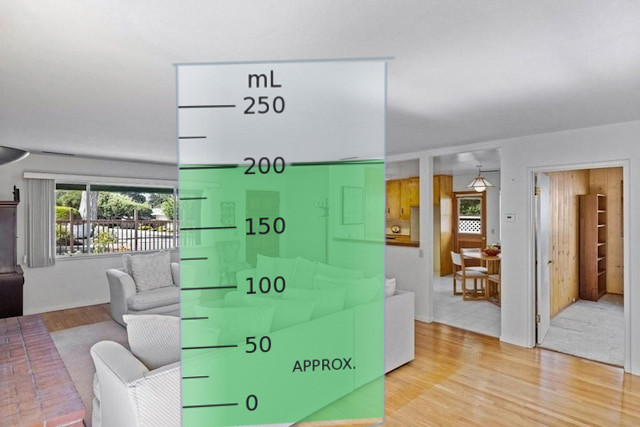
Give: 200 mL
